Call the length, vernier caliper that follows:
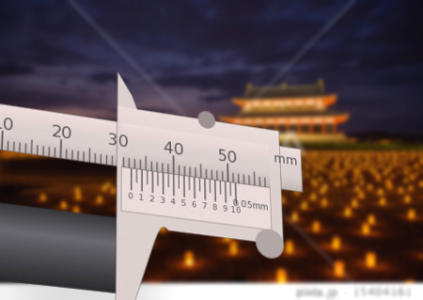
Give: 32.4 mm
